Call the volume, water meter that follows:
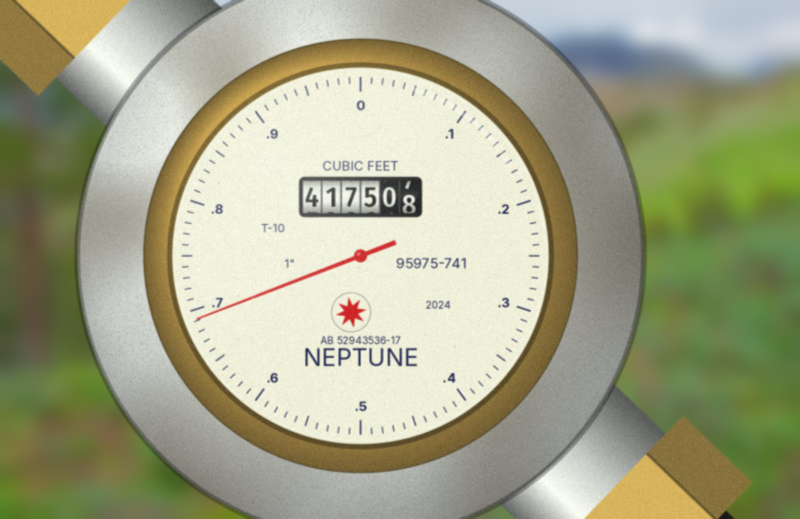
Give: 417507.69 ft³
